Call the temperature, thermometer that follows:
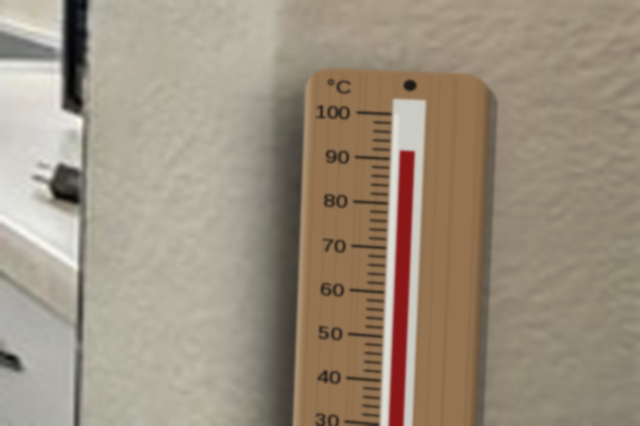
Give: 92 °C
